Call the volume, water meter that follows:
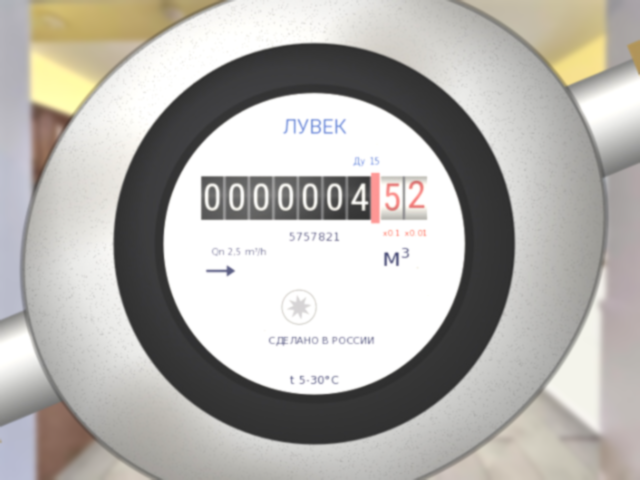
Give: 4.52 m³
